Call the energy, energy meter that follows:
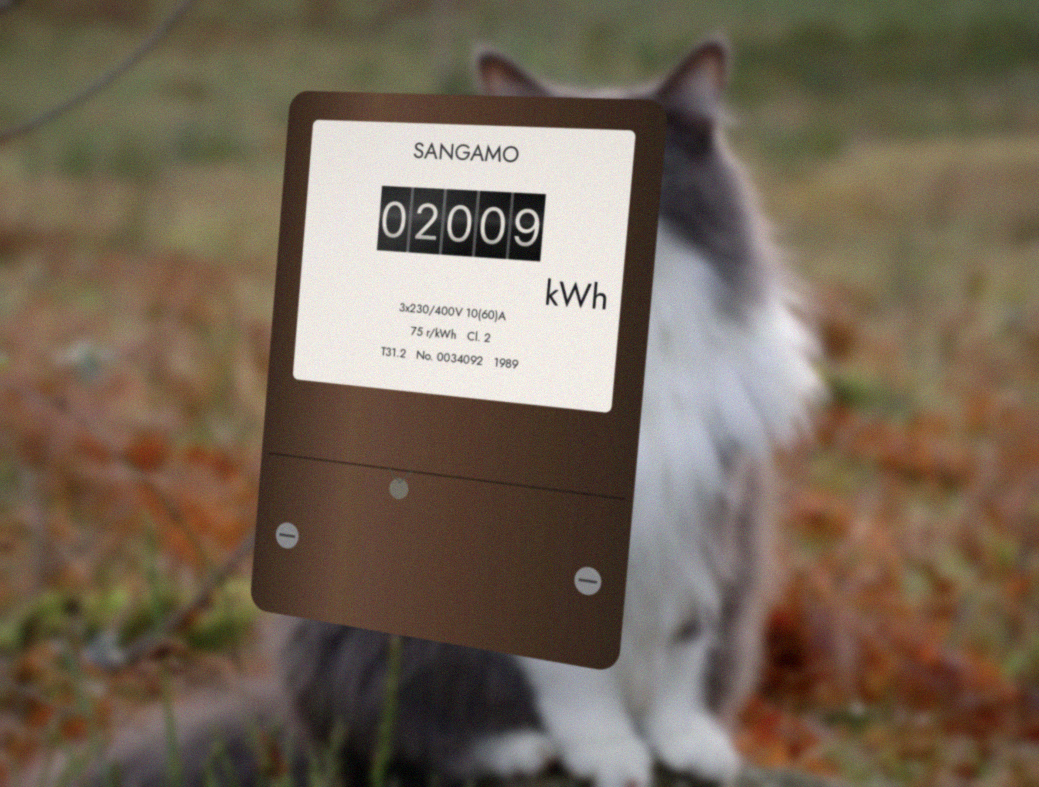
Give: 2009 kWh
